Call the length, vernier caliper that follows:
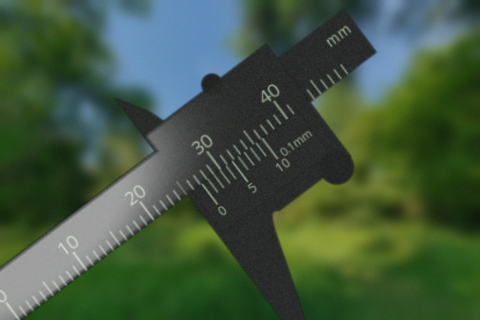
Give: 27.2 mm
